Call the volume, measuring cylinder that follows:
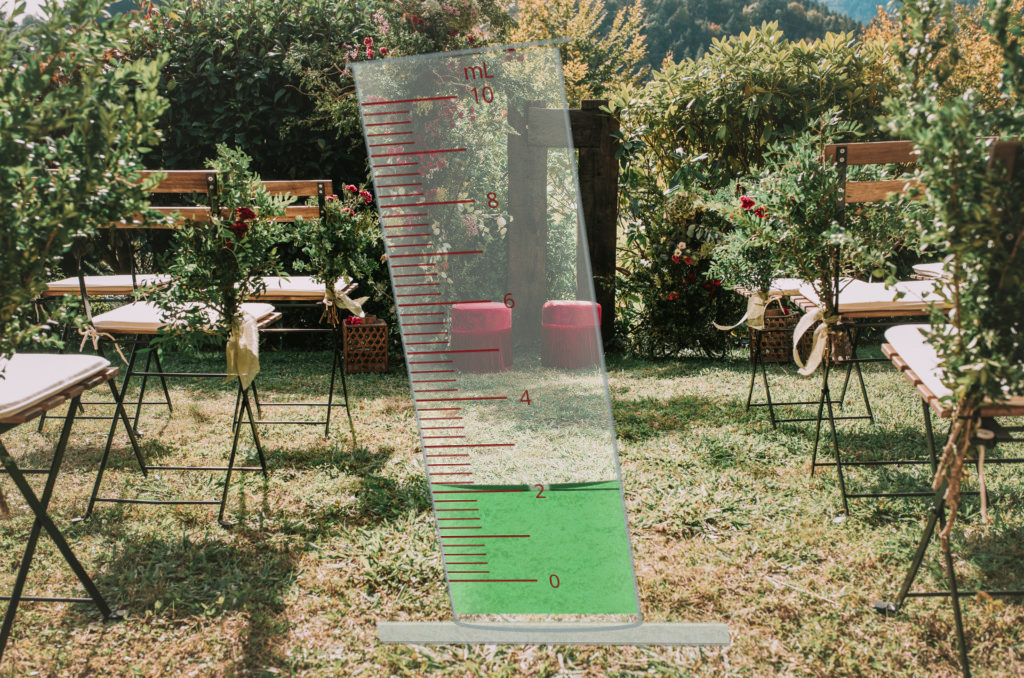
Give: 2 mL
